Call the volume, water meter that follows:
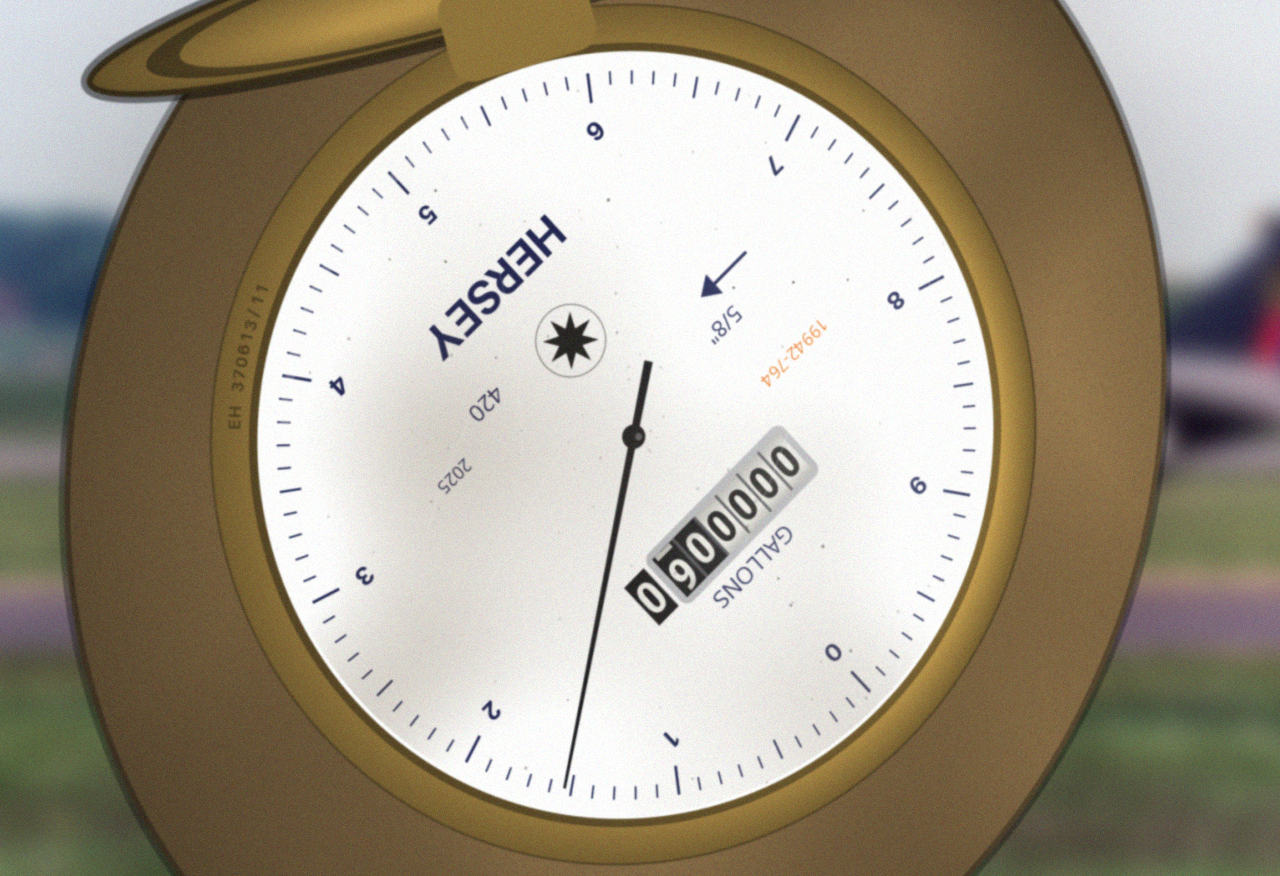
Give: 61.5 gal
